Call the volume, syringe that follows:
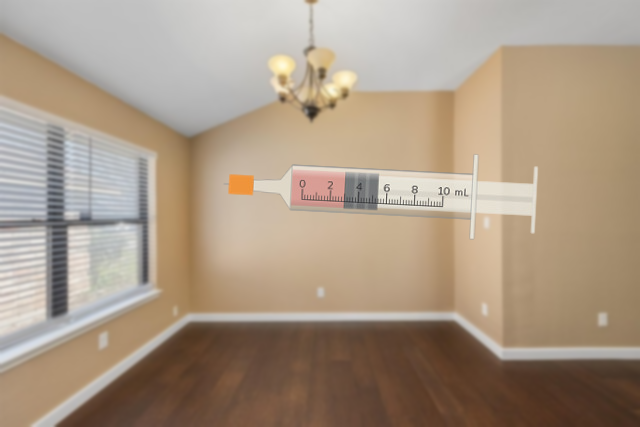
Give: 3 mL
